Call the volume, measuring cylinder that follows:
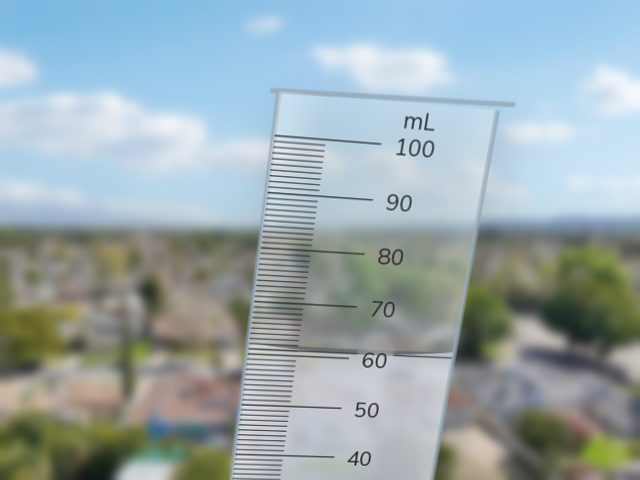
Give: 61 mL
